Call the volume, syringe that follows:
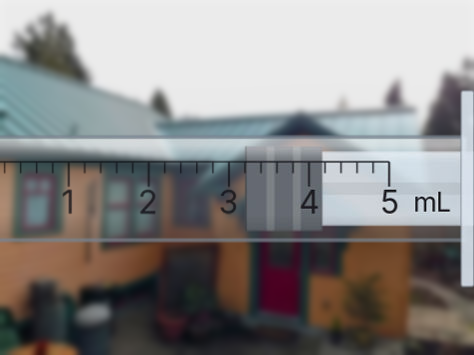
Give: 3.2 mL
